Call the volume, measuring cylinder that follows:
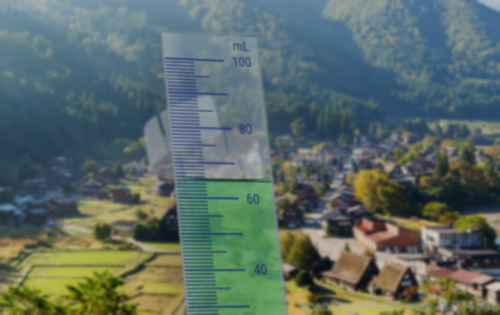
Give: 65 mL
